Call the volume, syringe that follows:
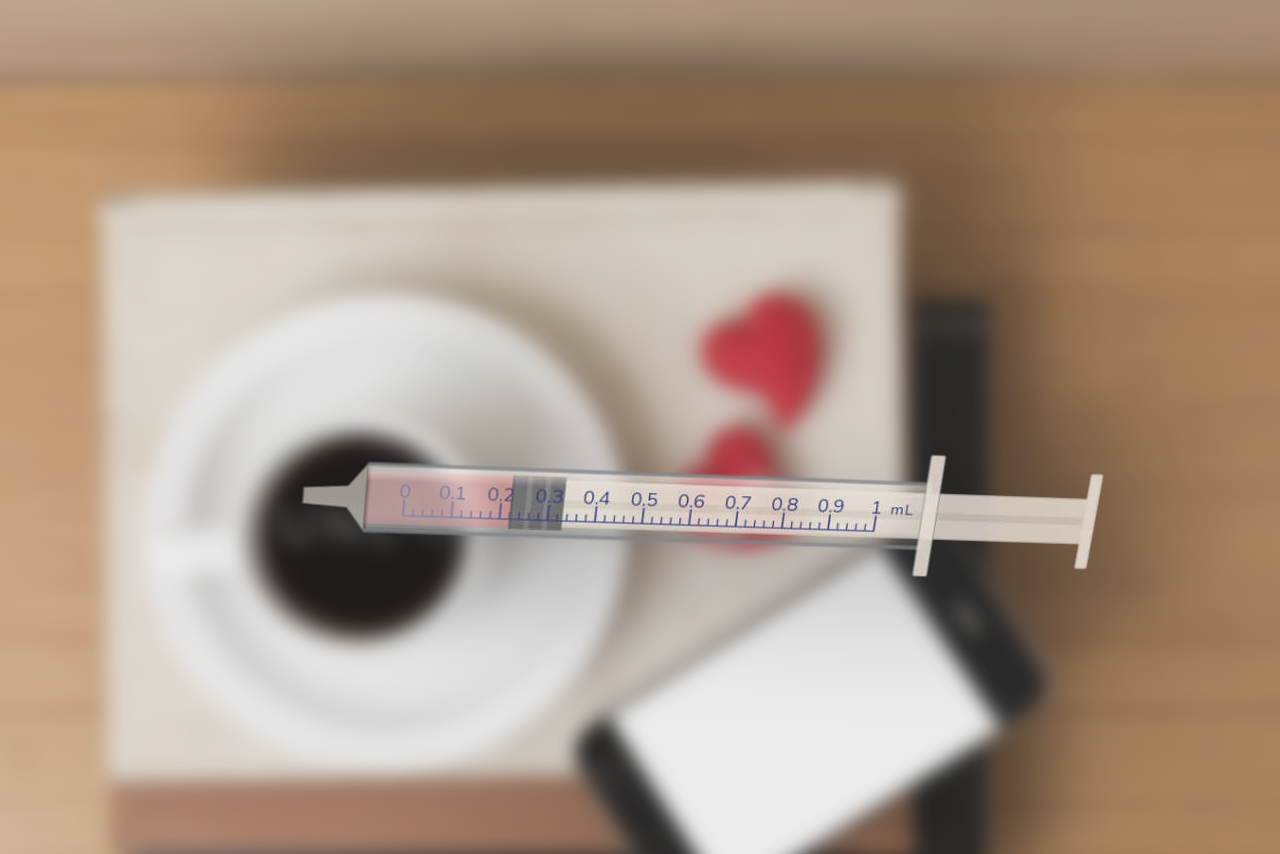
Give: 0.22 mL
